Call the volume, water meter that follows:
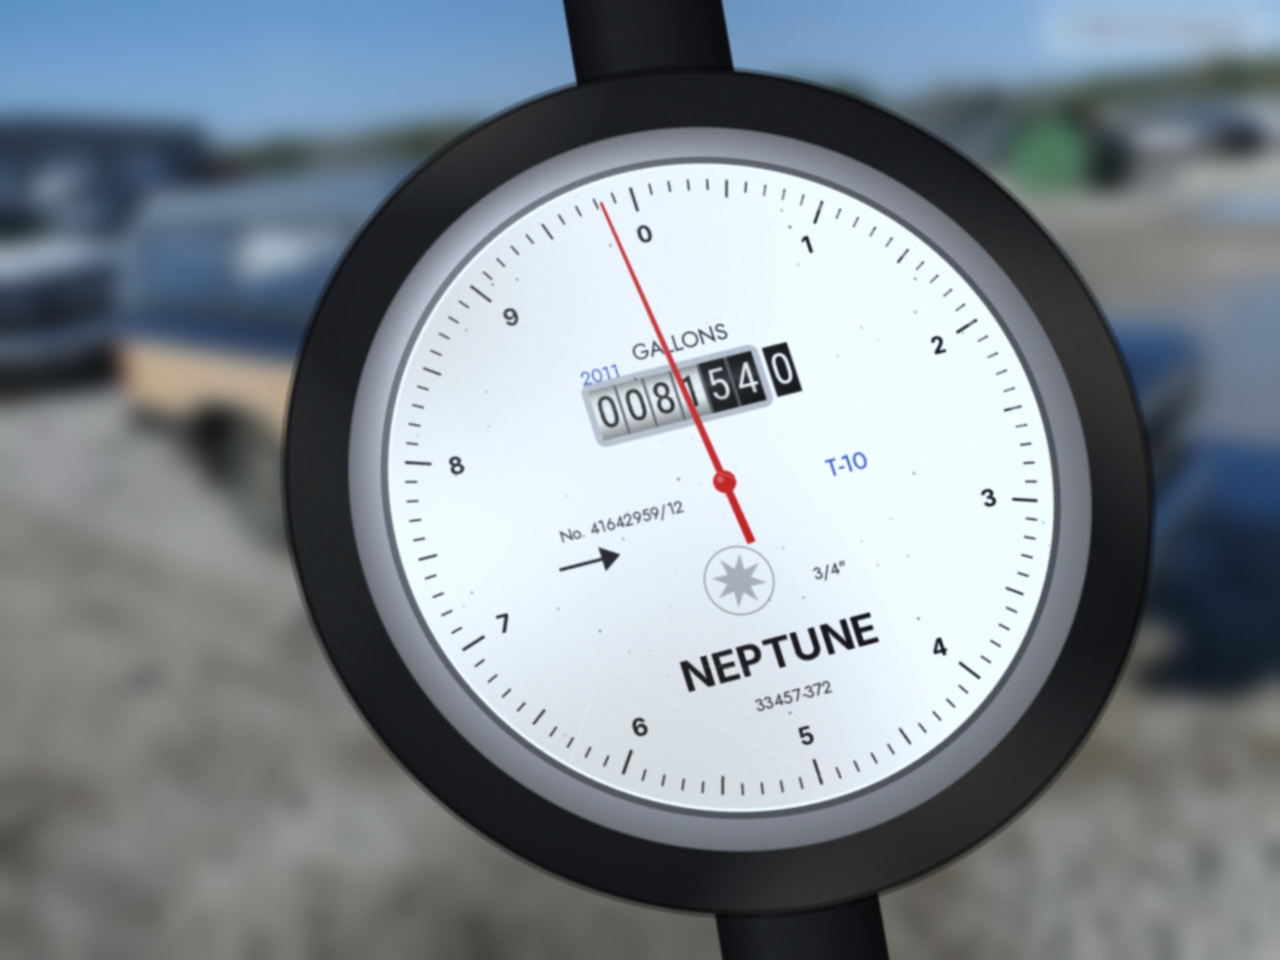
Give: 81539.8 gal
